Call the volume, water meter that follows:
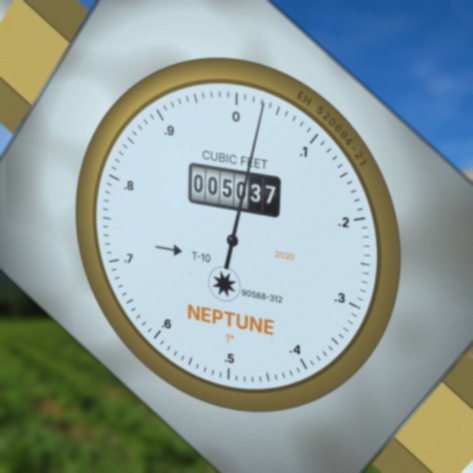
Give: 5037.03 ft³
